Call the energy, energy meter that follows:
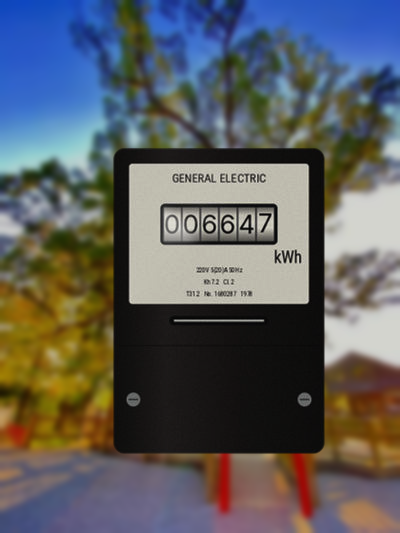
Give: 6647 kWh
